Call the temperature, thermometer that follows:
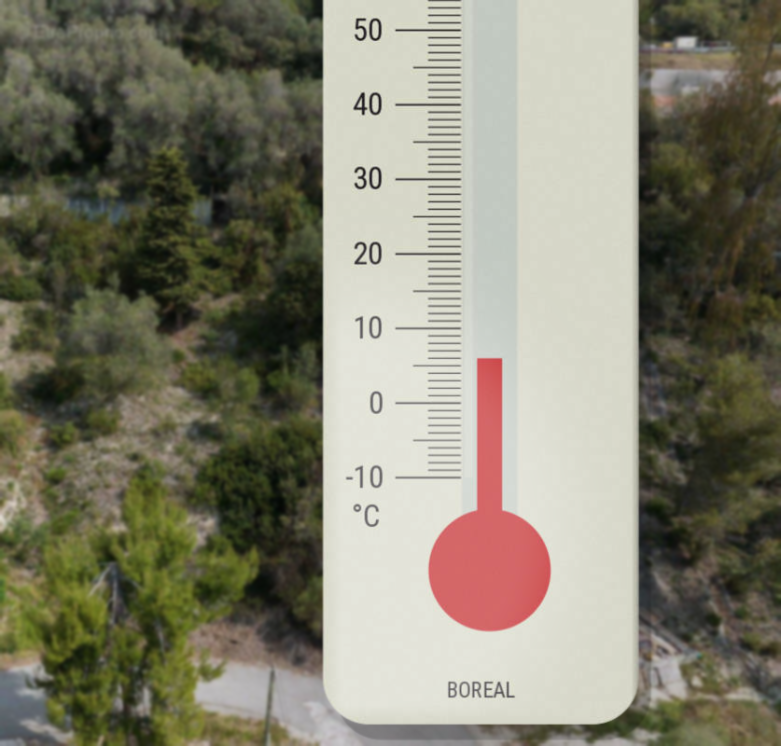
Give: 6 °C
